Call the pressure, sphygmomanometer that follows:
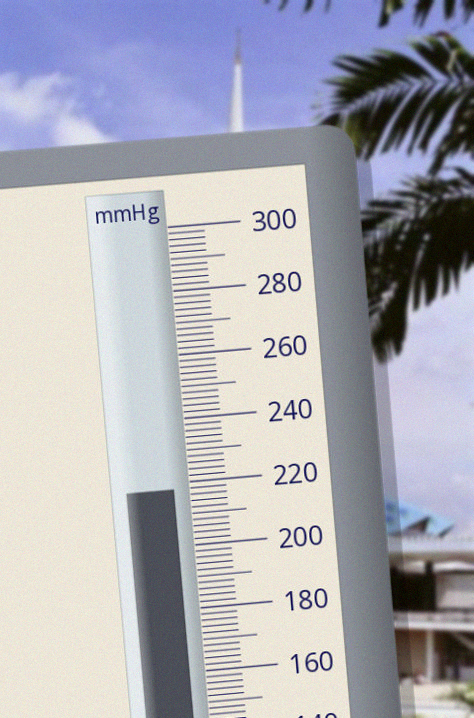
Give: 218 mmHg
